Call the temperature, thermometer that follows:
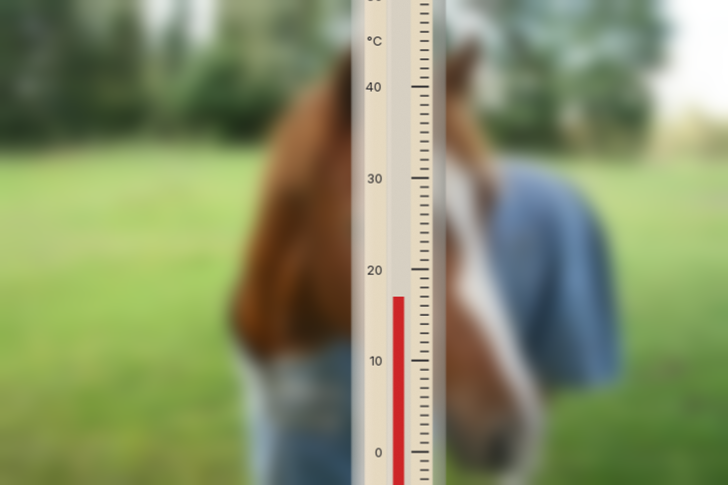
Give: 17 °C
